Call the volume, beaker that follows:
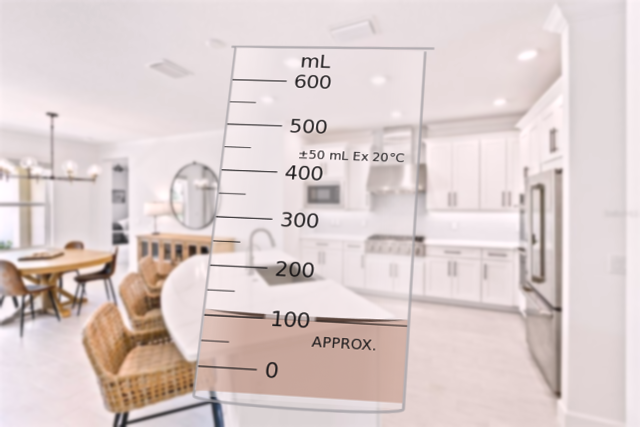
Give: 100 mL
